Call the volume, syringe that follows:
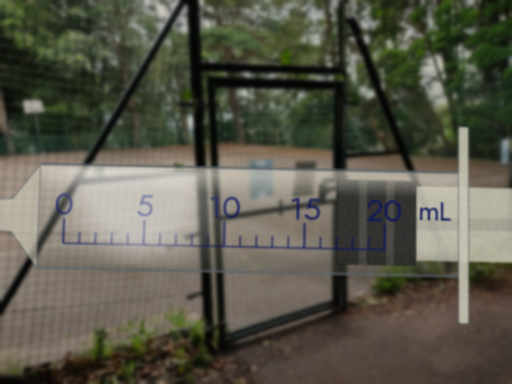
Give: 17 mL
